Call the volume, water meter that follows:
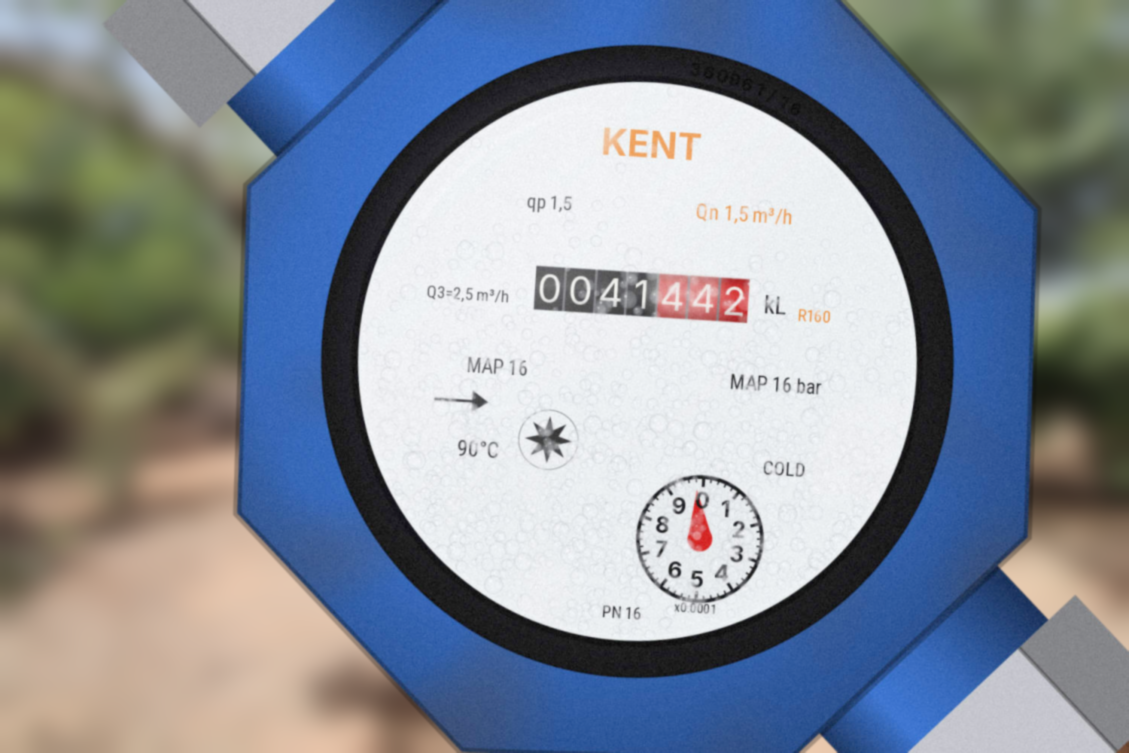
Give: 41.4419 kL
